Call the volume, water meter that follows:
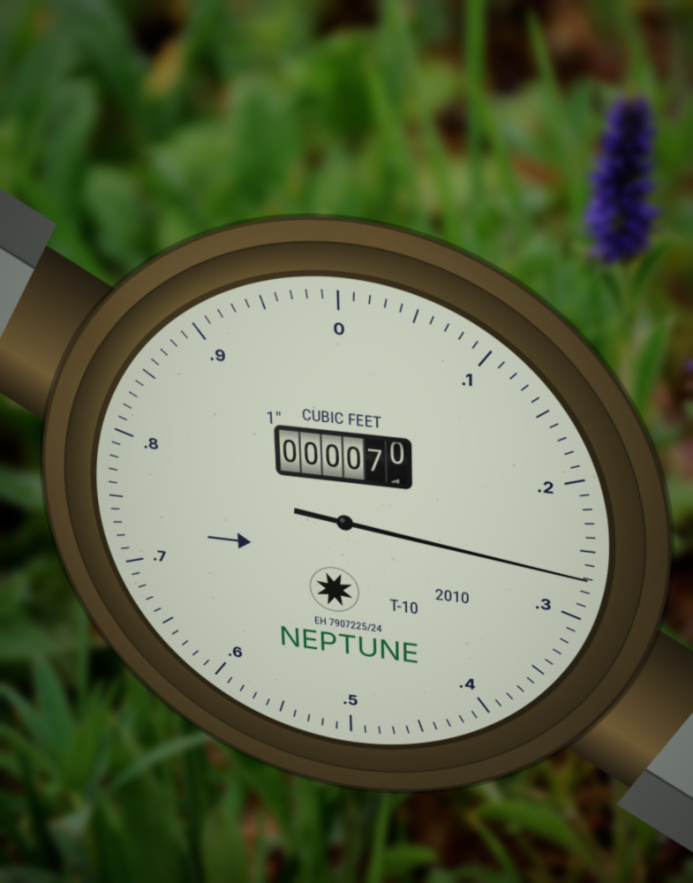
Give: 70.27 ft³
